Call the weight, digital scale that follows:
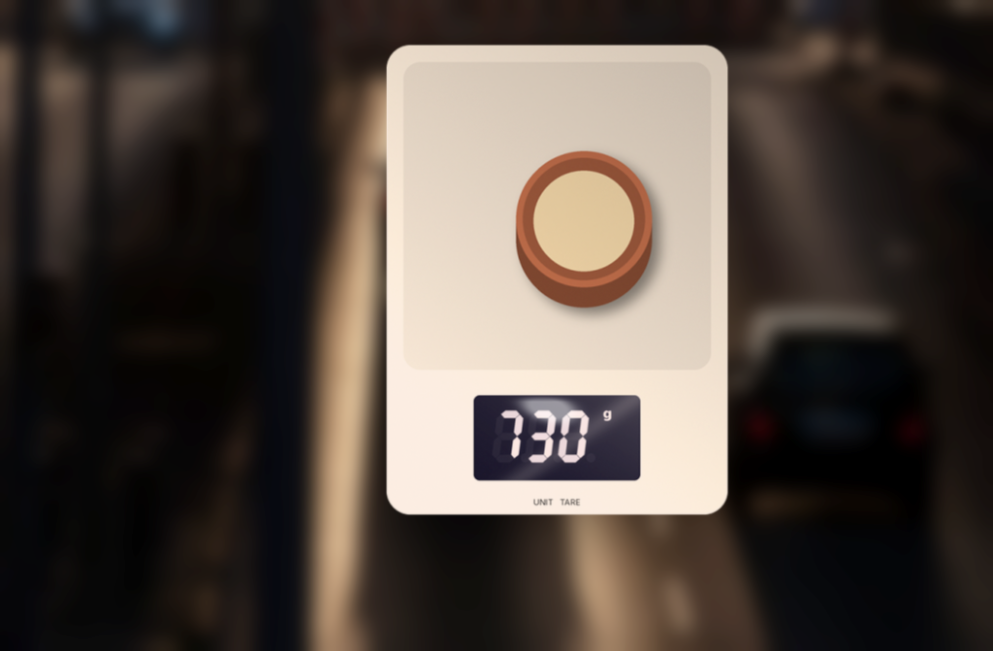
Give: 730 g
